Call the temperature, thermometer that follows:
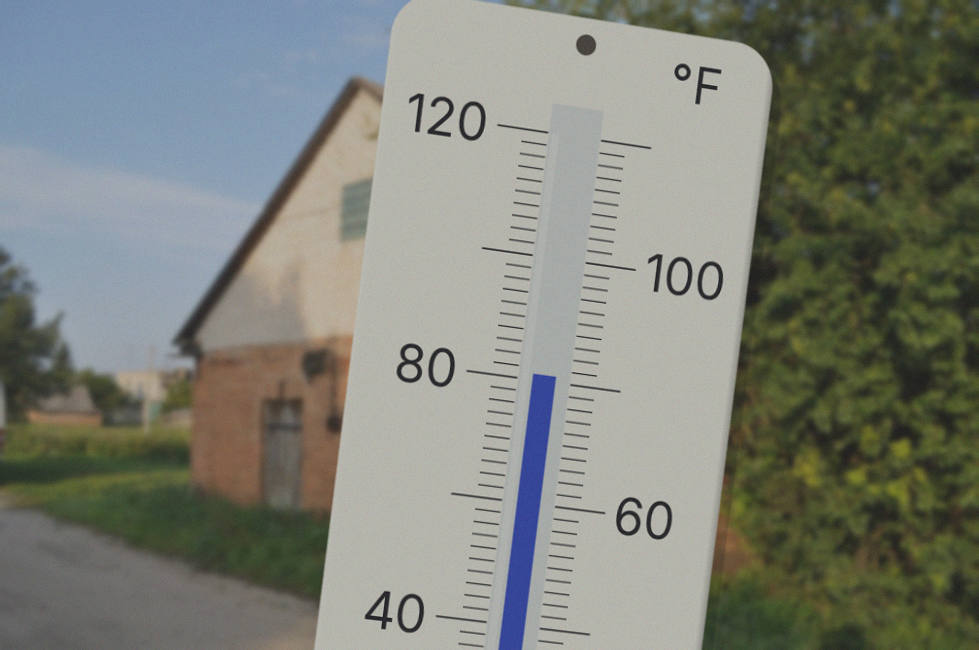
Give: 81 °F
